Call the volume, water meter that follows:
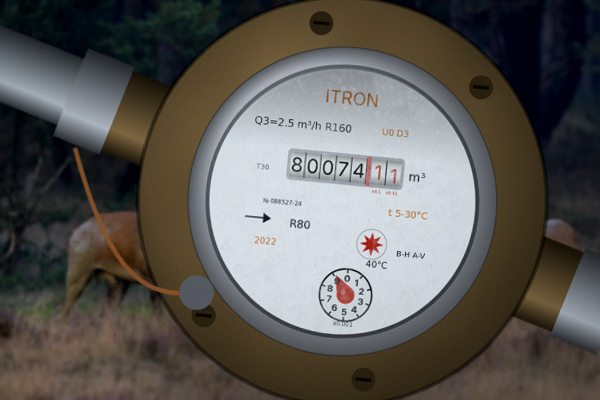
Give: 80074.109 m³
